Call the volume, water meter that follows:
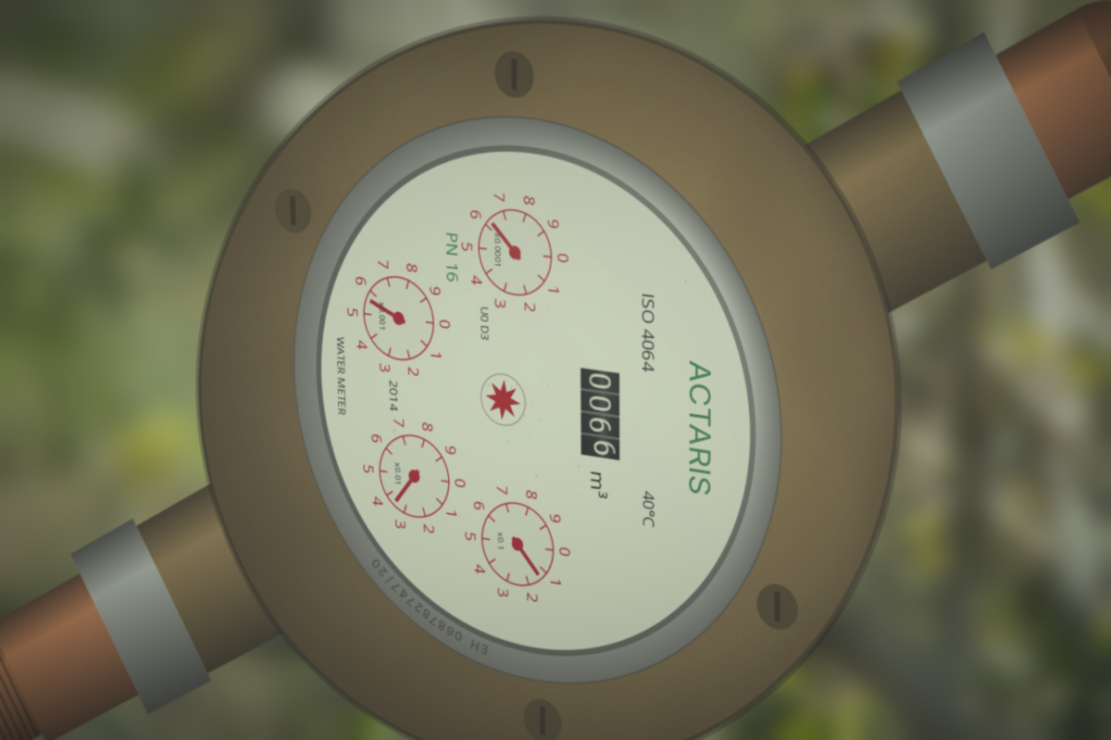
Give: 66.1356 m³
